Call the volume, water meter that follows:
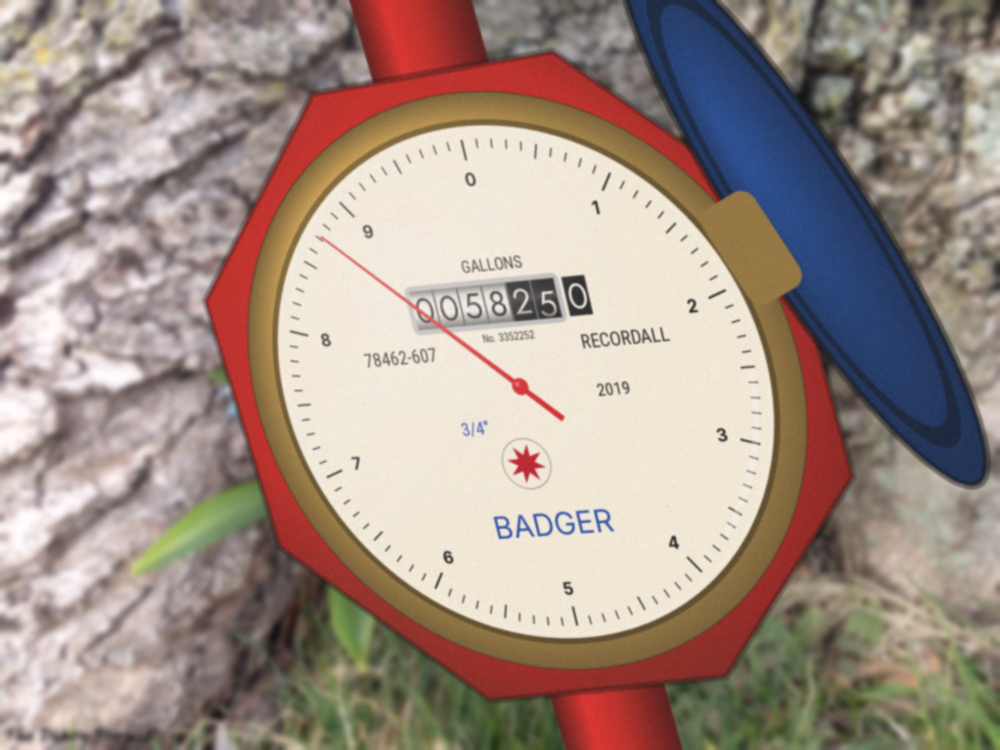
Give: 58248.7 gal
